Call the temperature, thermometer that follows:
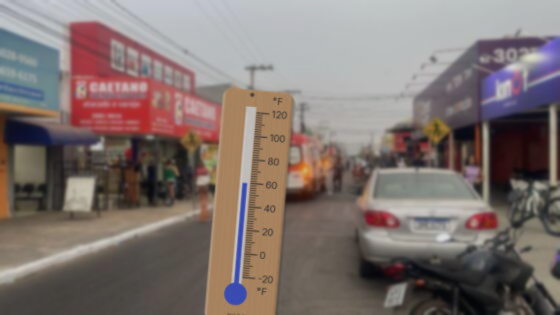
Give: 60 °F
